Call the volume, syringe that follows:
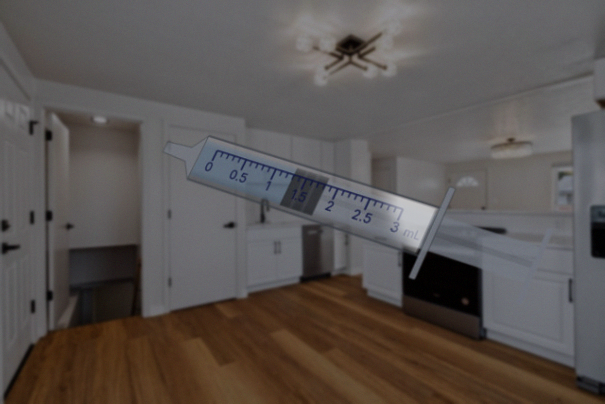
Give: 1.3 mL
